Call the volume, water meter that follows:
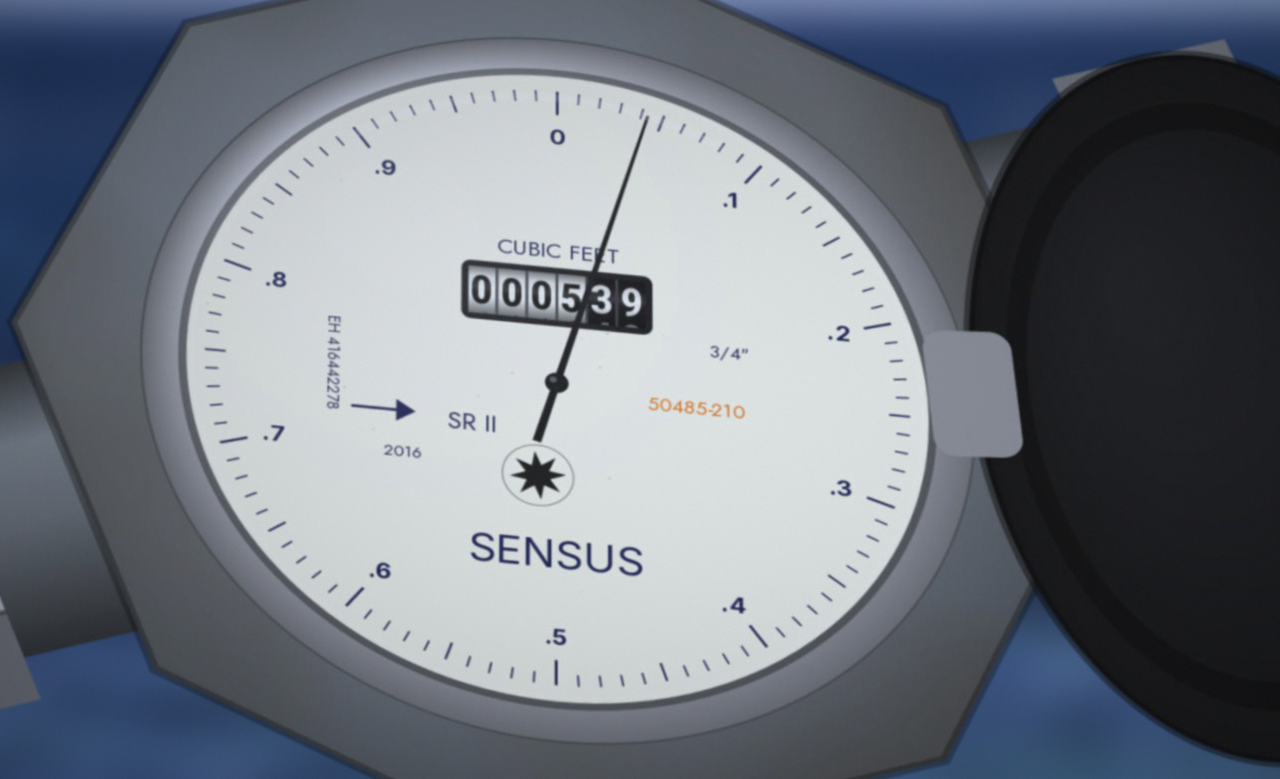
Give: 539.04 ft³
